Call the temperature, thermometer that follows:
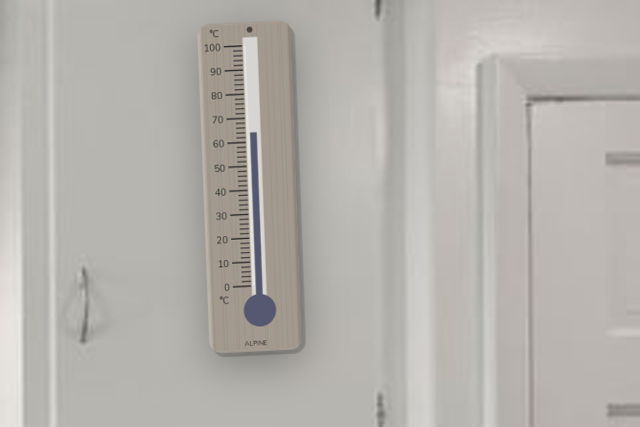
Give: 64 °C
